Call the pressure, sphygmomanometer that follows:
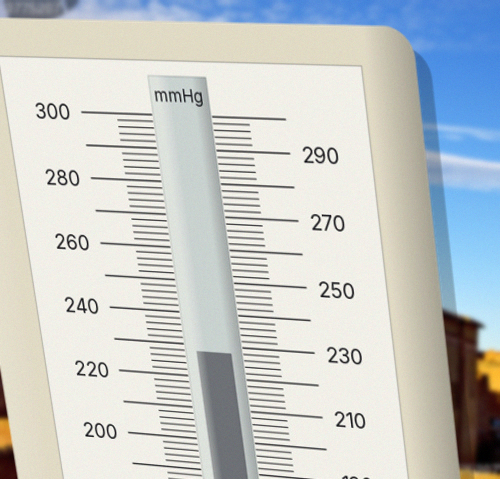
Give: 228 mmHg
